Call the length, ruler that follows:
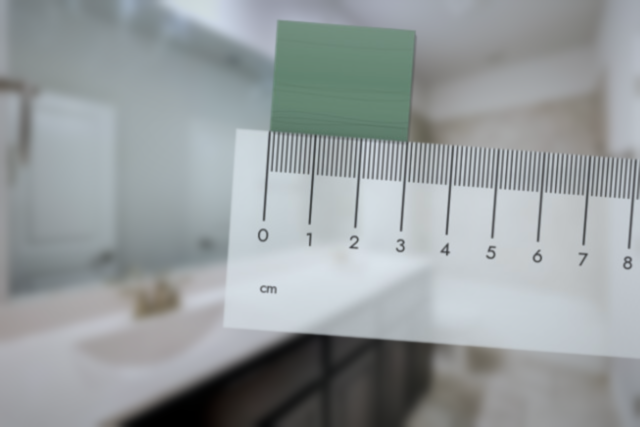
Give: 3 cm
